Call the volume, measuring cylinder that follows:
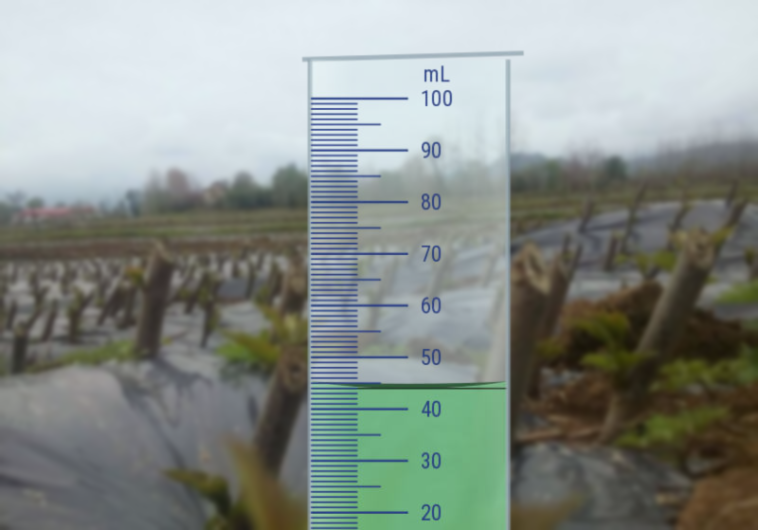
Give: 44 mL
